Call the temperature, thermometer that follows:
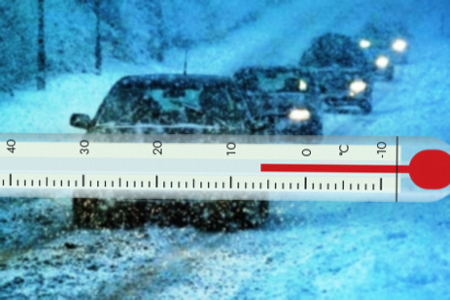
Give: 6 °C
